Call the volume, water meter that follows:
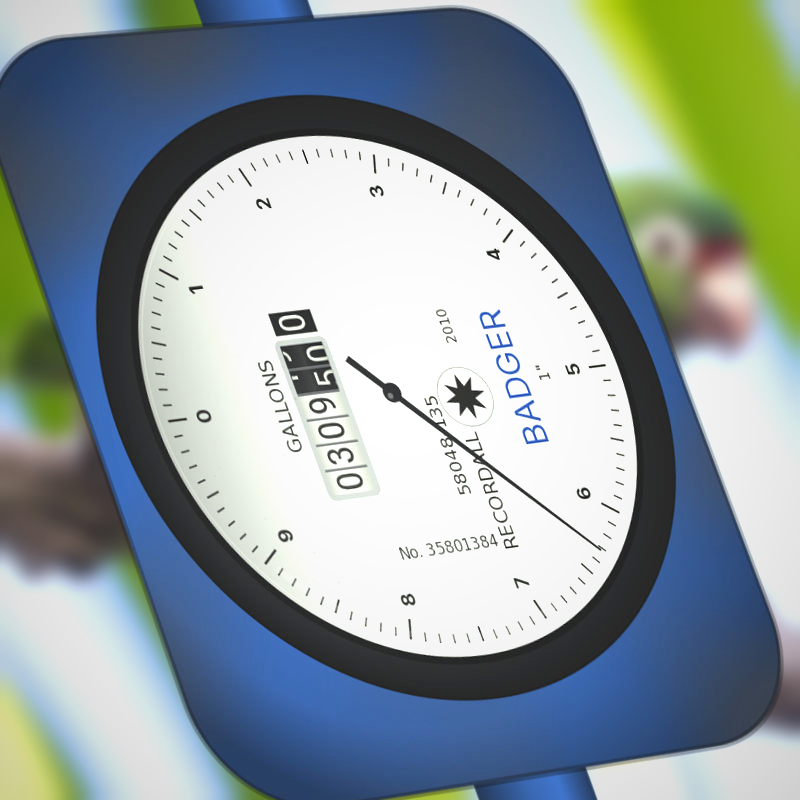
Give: 309496.3 gal
